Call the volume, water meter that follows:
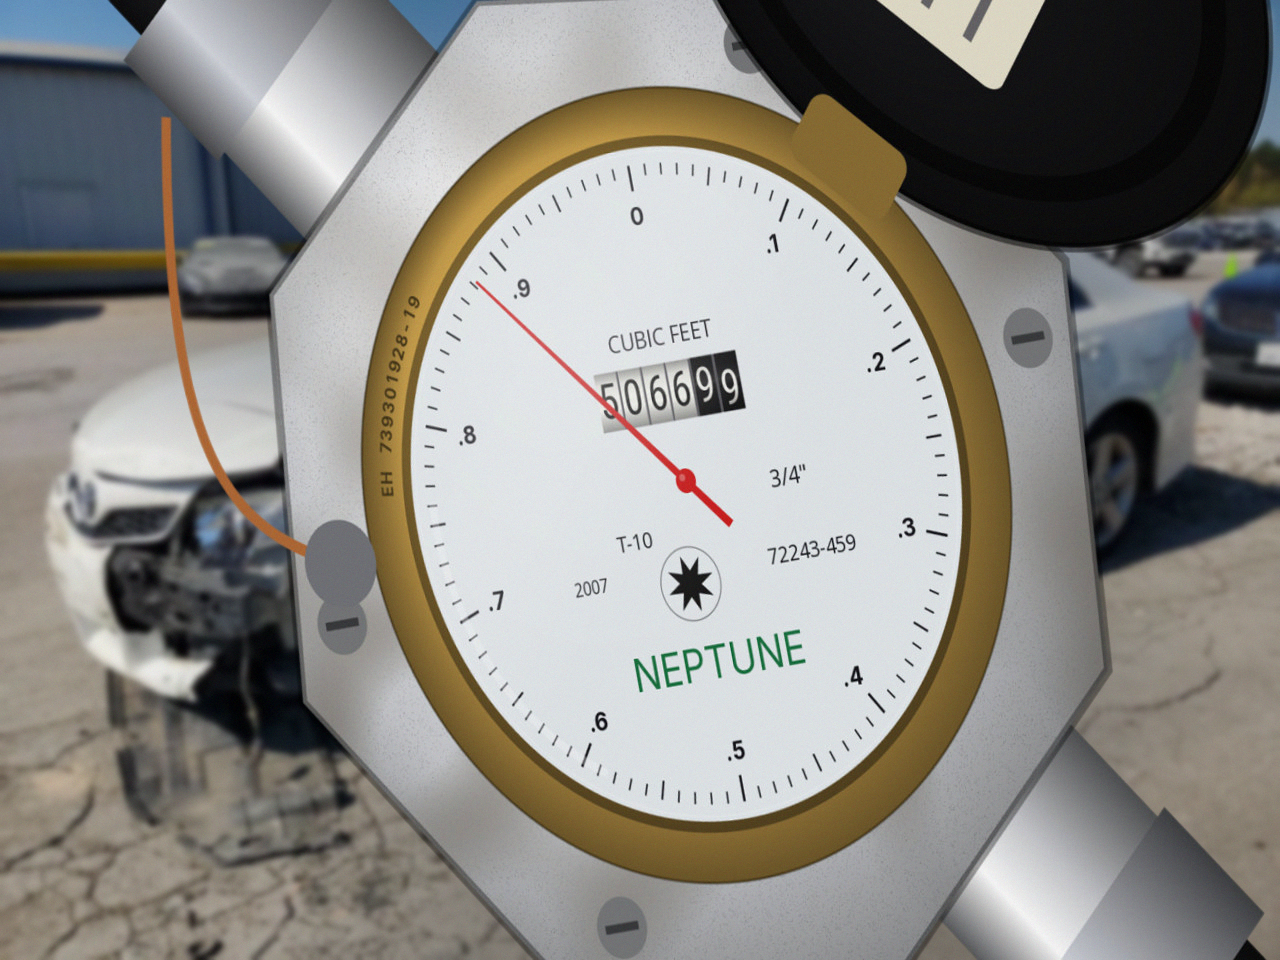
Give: 506698.88 ft³
